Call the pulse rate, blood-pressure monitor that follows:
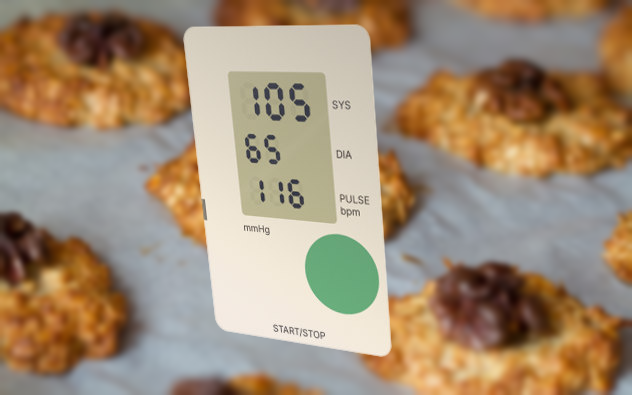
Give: 116 bpm
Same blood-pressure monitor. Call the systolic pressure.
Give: 105 mmHg
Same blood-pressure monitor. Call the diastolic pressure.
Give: 65 mmHg
